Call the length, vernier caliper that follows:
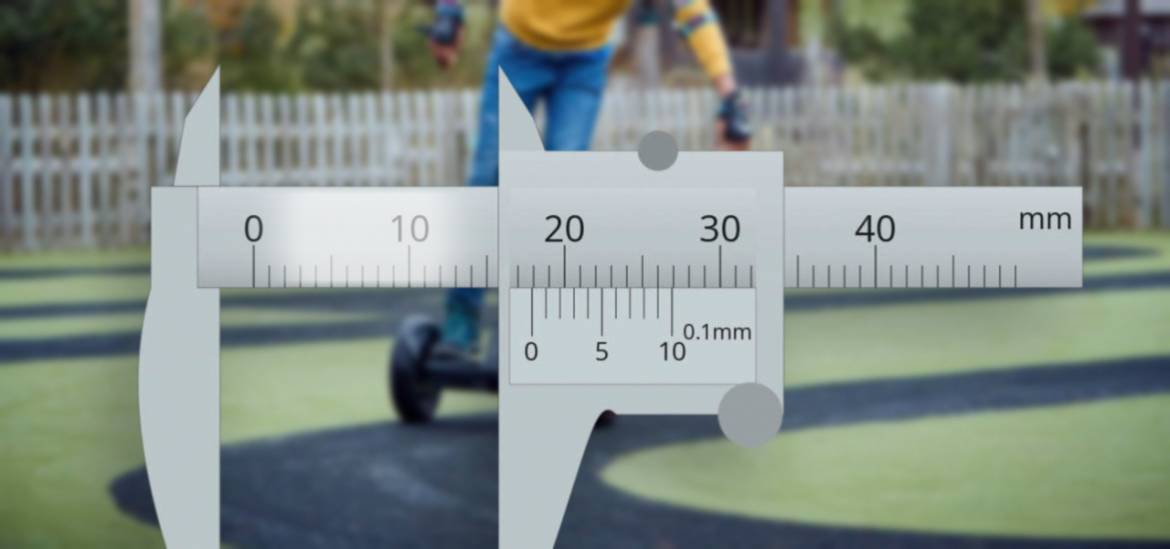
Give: 17.9 mm
